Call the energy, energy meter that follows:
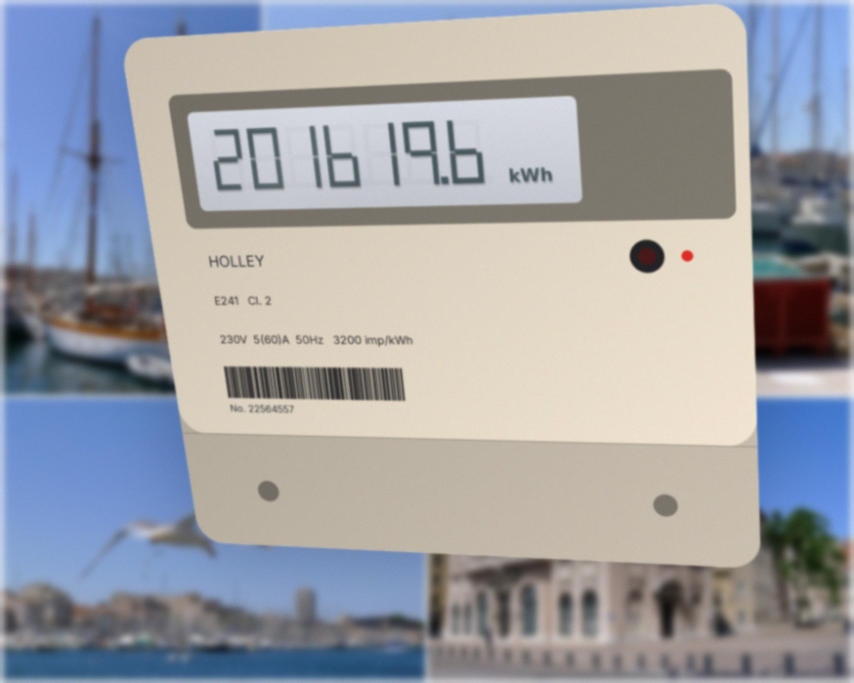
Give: 201619.6 kWh
